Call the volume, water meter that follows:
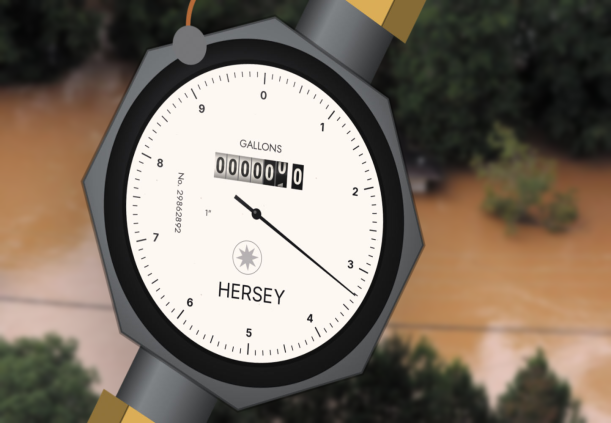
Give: 3.3 gal
